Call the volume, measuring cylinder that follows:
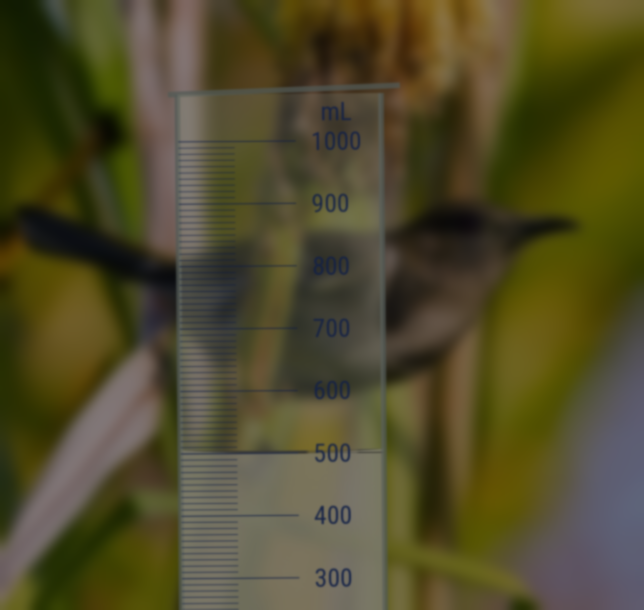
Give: 500 mL
